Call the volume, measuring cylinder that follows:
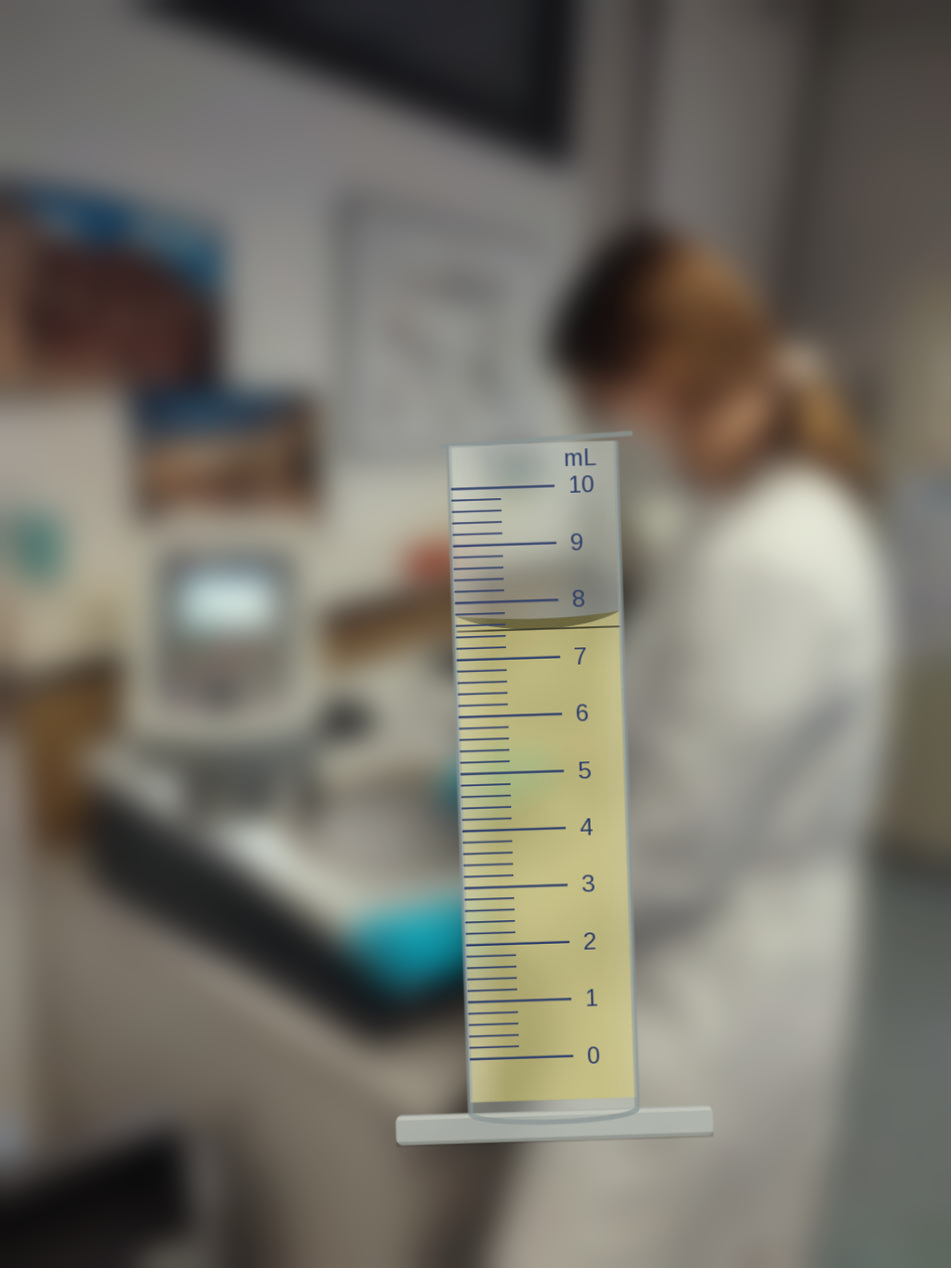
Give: 7.5 mL
